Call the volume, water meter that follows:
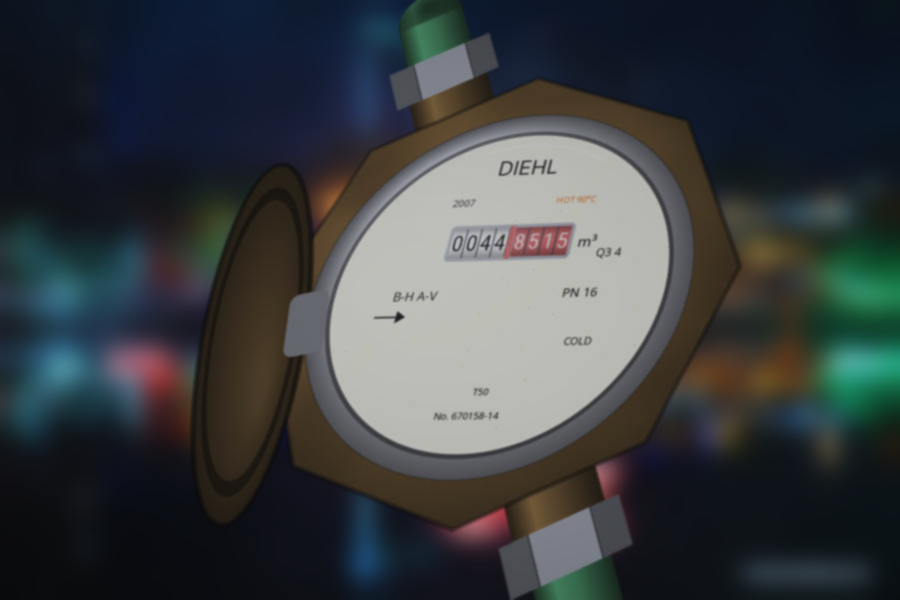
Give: 44.8515 m³
